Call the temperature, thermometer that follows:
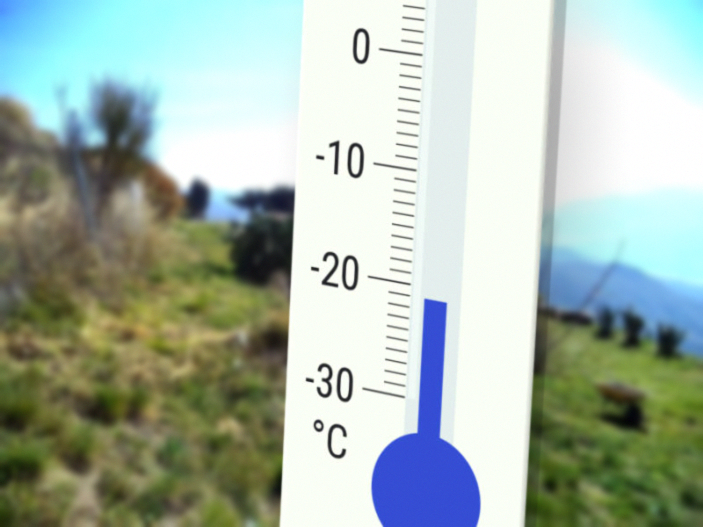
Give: -21 °C
